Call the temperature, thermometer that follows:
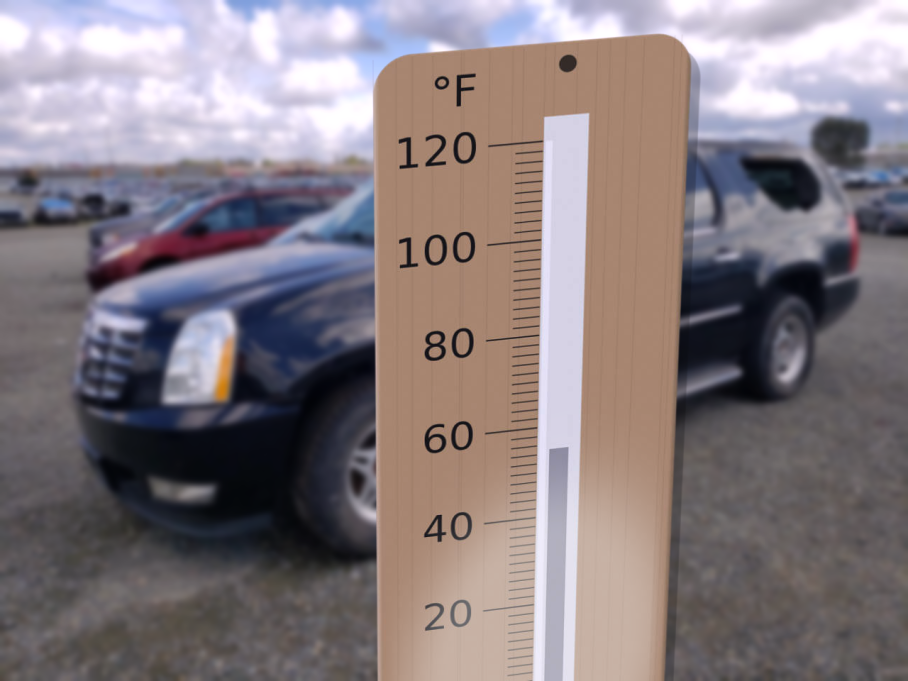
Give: 55 °F
